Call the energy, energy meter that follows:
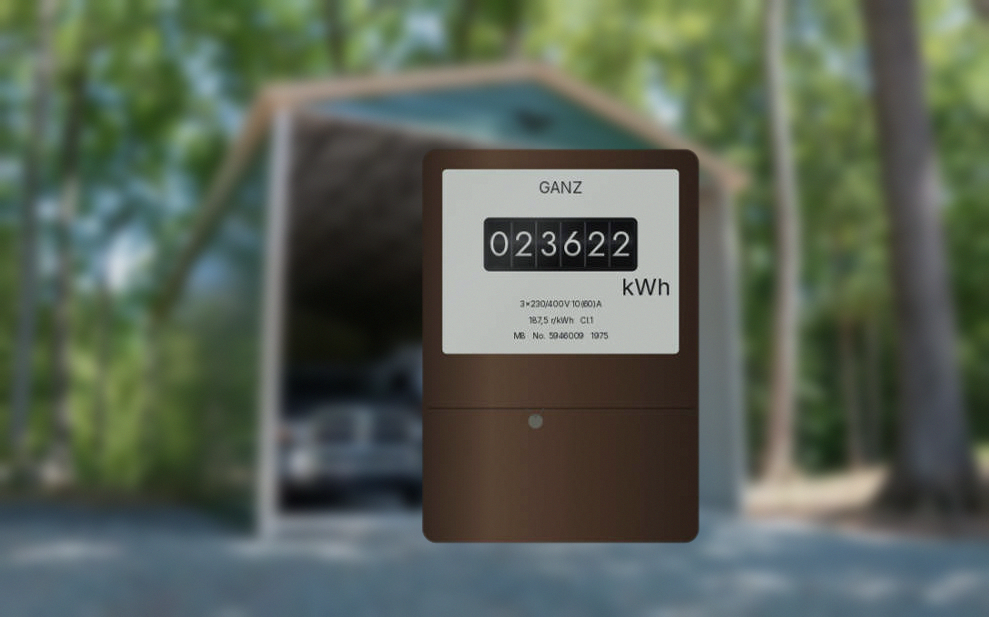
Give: 23622 kWh
